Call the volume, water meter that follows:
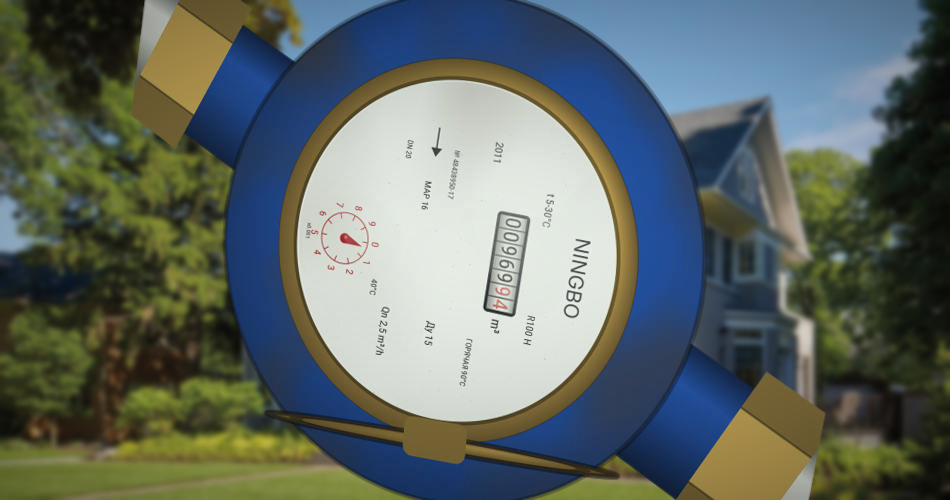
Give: 969.940 m³
